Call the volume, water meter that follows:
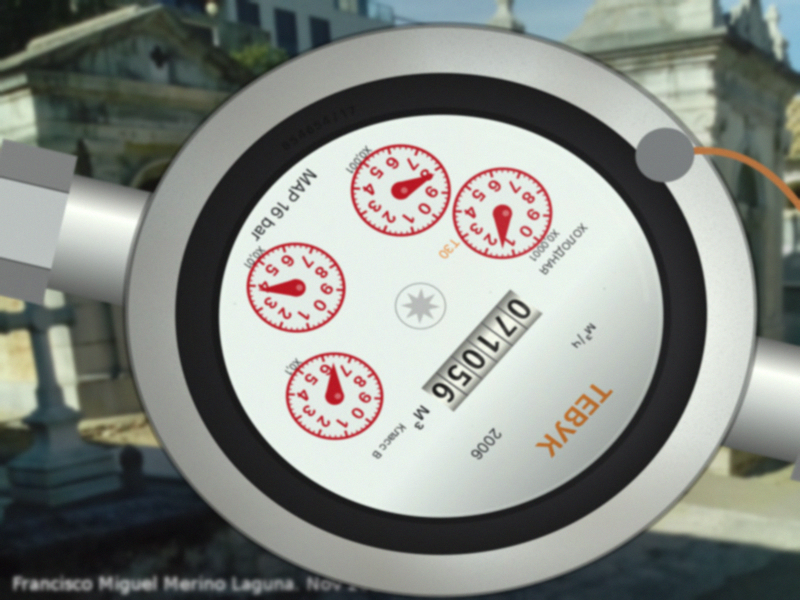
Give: 71056.6381 m³
